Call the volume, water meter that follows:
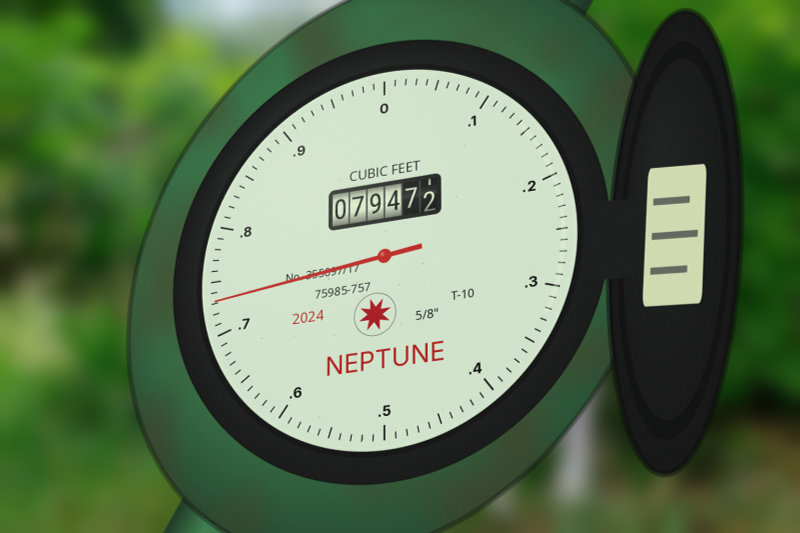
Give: 79471.73 ft³
